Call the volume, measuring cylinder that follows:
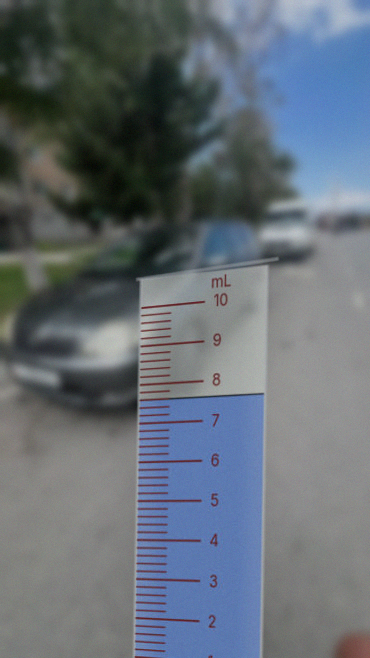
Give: 7.6 mL
